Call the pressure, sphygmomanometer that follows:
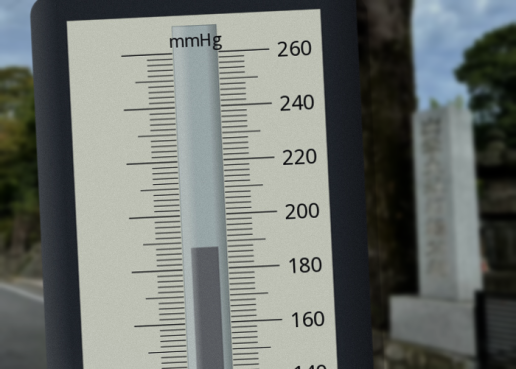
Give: 188 mmHg
